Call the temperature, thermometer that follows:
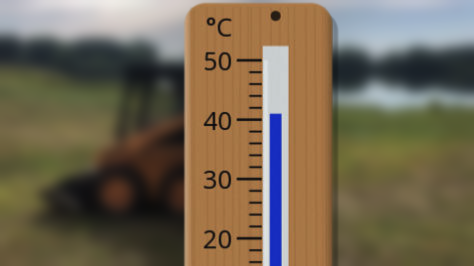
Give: 41 °C
